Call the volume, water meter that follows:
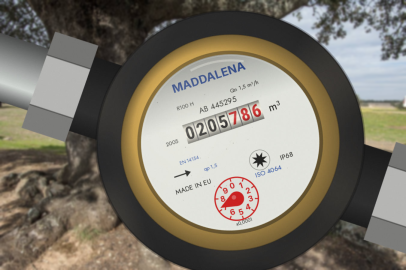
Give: 205.7867 m³
